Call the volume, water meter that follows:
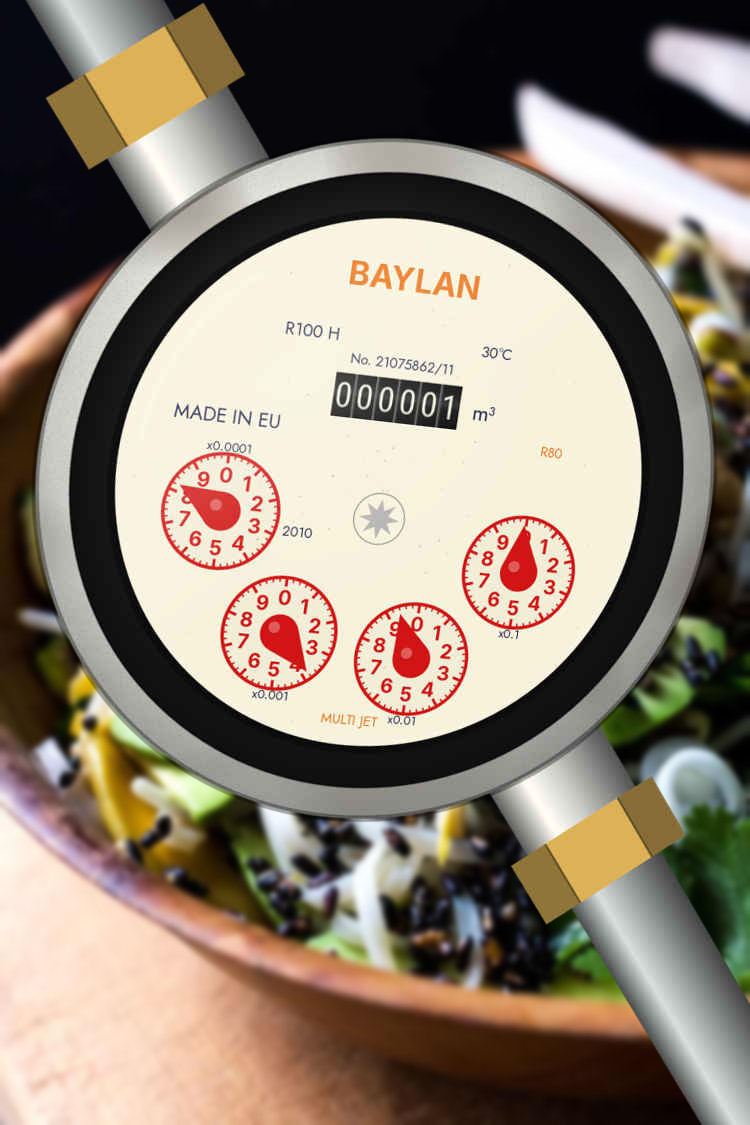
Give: 0.9938 m³
